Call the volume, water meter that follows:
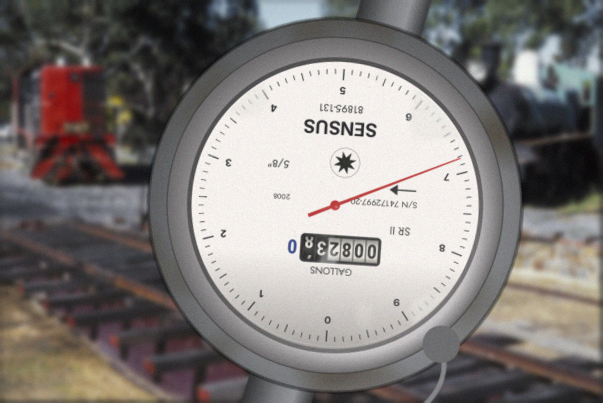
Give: 82376.8 gal
